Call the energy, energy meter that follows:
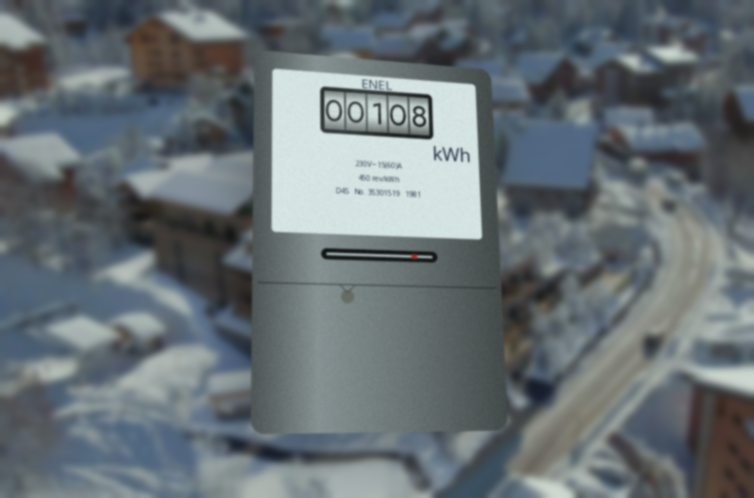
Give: 108 kWh
